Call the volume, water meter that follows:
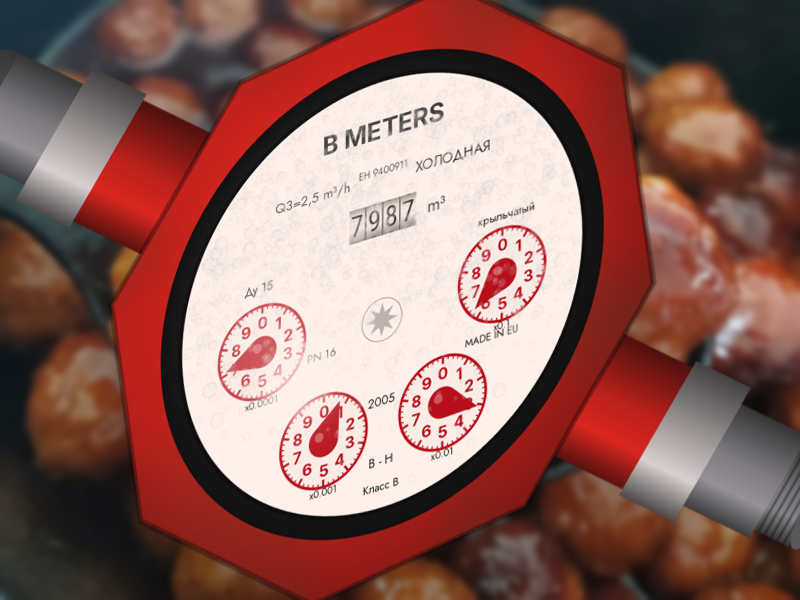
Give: 7987.6307 m³
